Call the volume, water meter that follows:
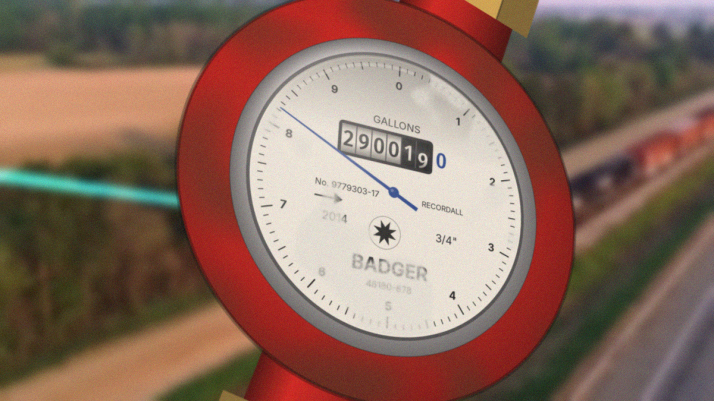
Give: 2900188.2 gal
